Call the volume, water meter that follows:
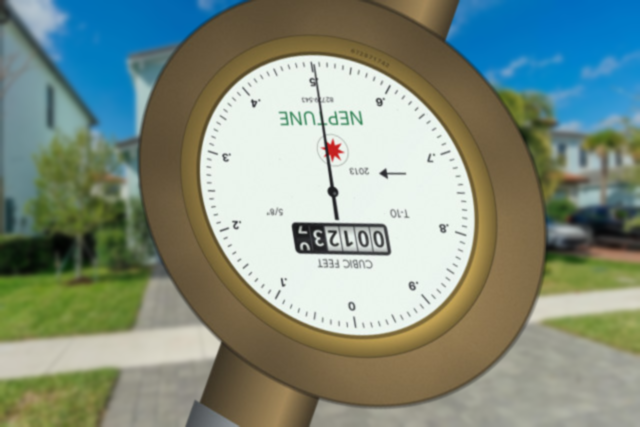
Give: 1236.50 ft³
